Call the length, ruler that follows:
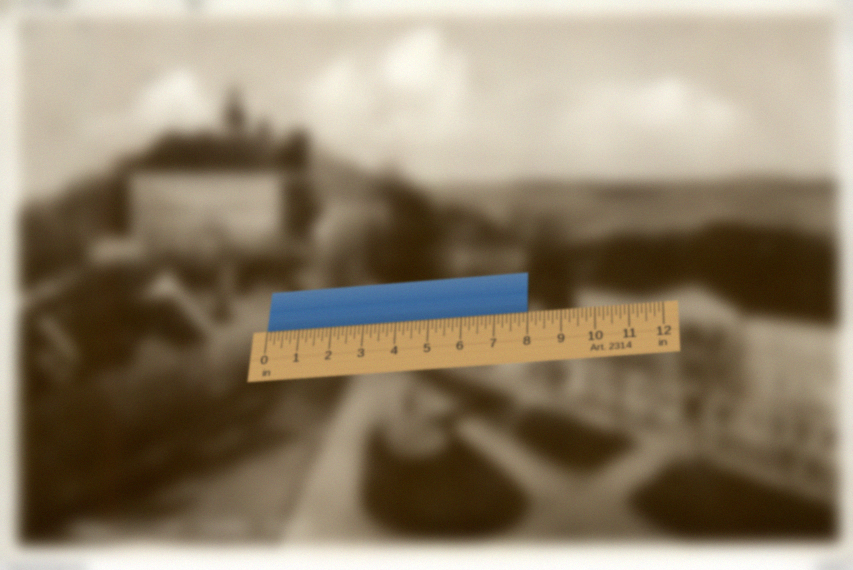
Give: 8 in
